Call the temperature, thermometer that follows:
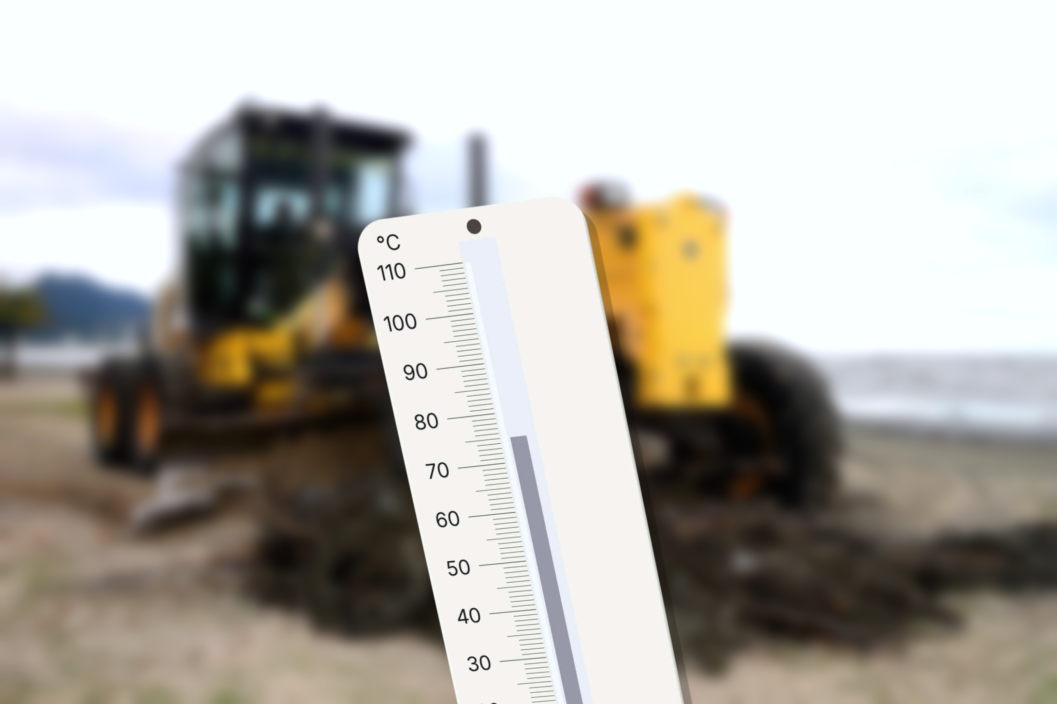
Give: 75 °C
